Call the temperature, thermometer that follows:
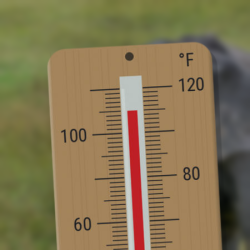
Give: 110 °F
